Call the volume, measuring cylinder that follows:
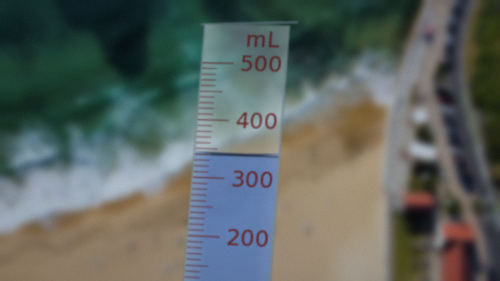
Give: 340 mL
